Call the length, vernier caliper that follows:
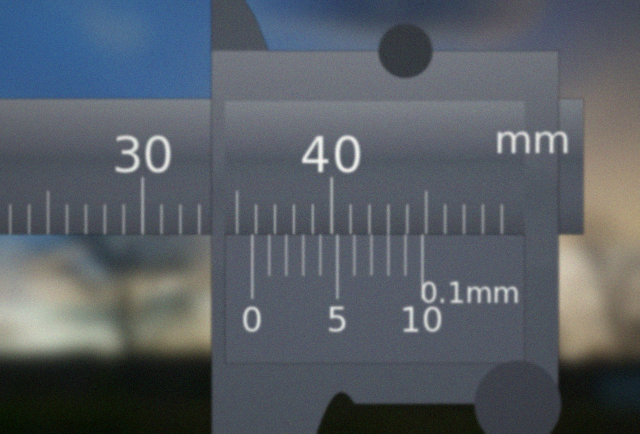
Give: 35.8 mm
